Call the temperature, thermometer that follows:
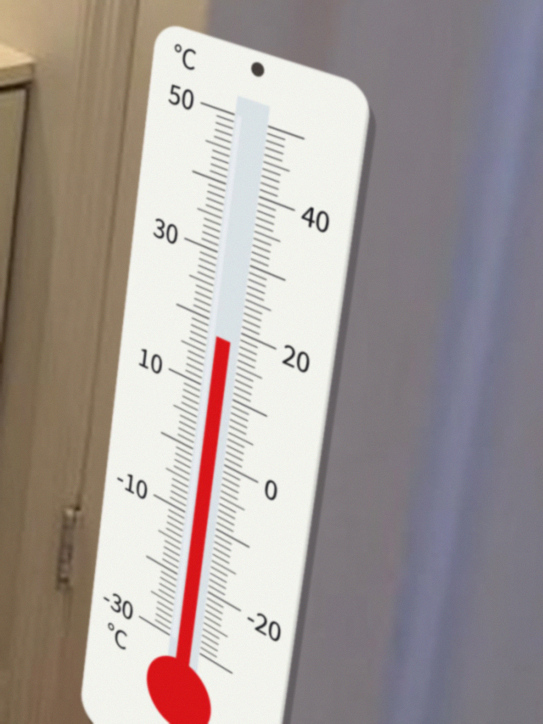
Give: 18 °C
